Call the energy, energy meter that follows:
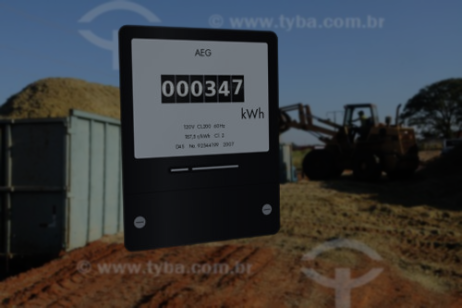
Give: 347 kWh
